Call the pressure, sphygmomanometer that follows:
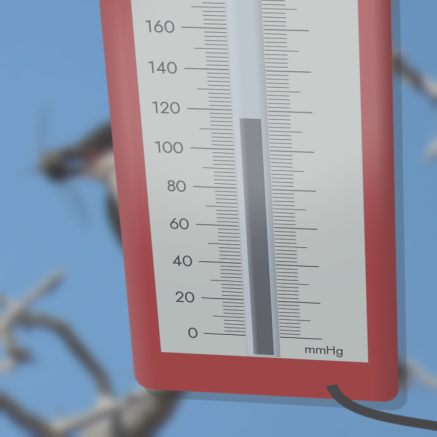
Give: 116 mmHg
